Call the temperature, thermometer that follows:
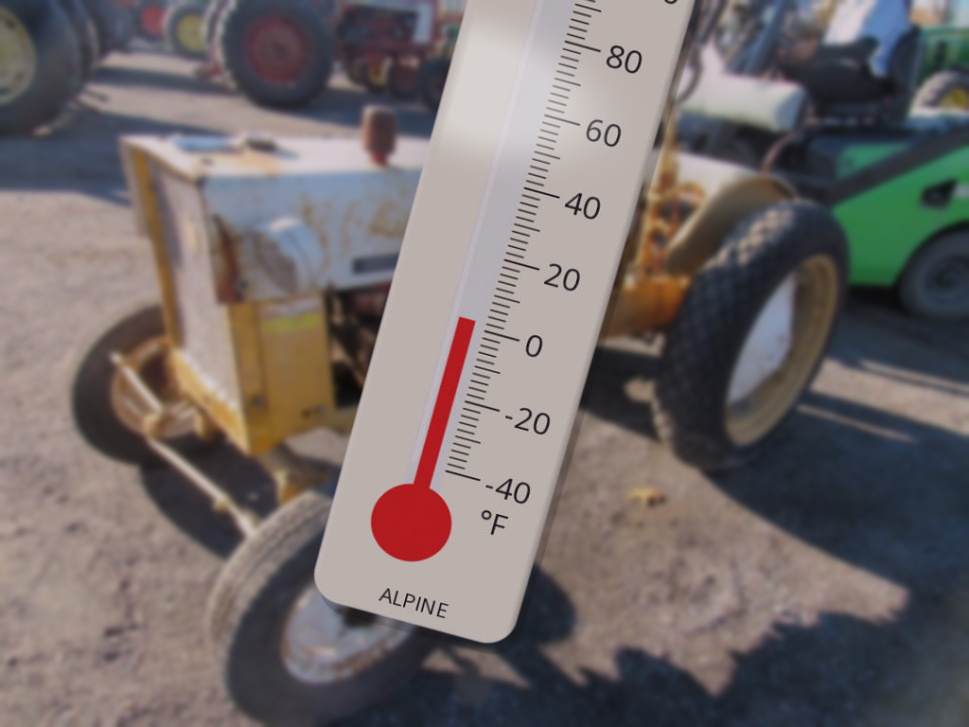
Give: 2 °F
